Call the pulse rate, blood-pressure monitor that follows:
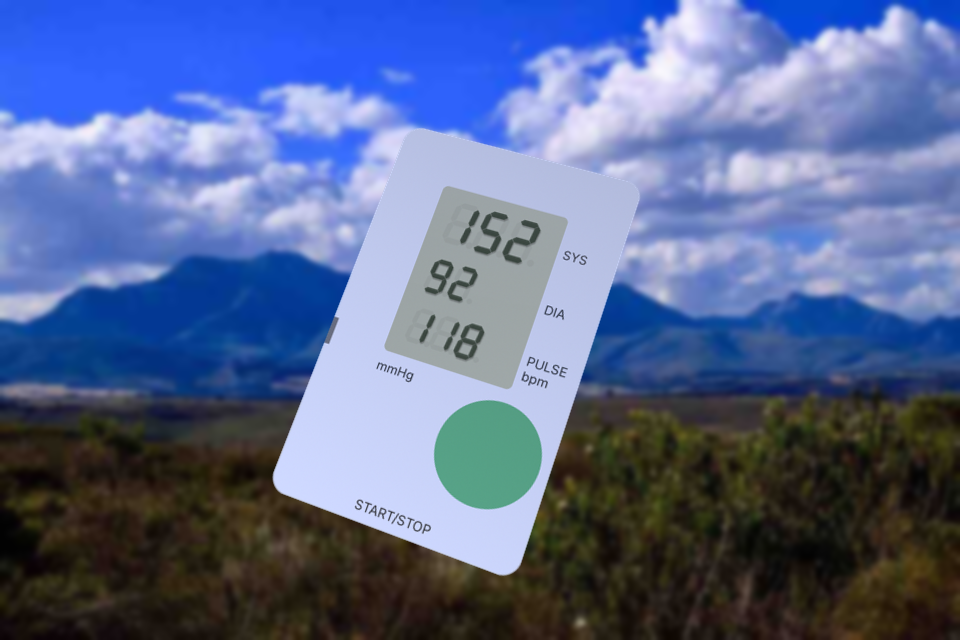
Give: 118 bpm
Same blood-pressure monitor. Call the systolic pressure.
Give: 152 mmHg
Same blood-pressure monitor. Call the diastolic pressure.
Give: 92 mmHg
